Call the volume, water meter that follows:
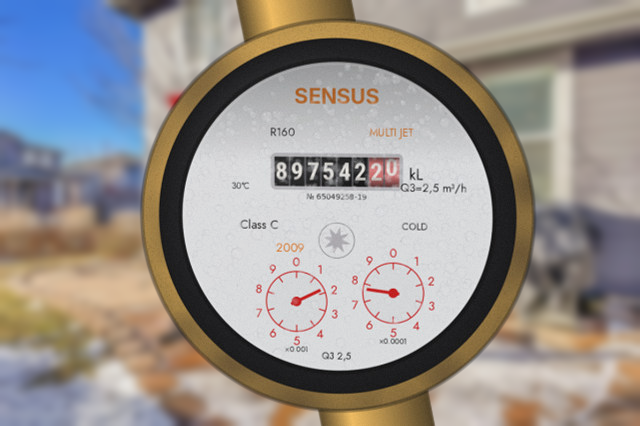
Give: 897542.2017 kL
